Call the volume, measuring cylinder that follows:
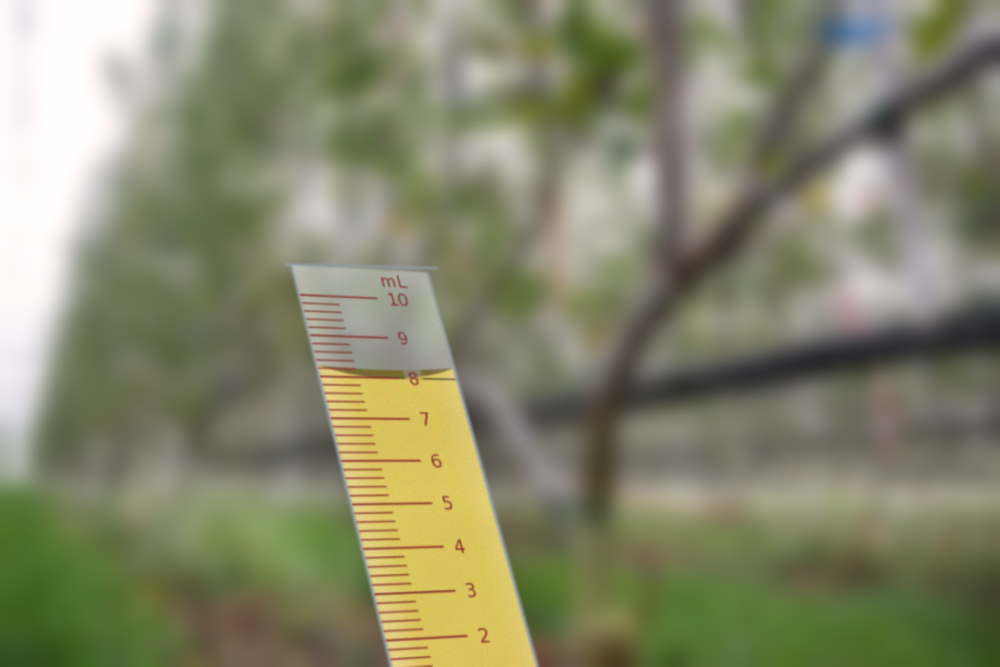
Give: 8 mL
